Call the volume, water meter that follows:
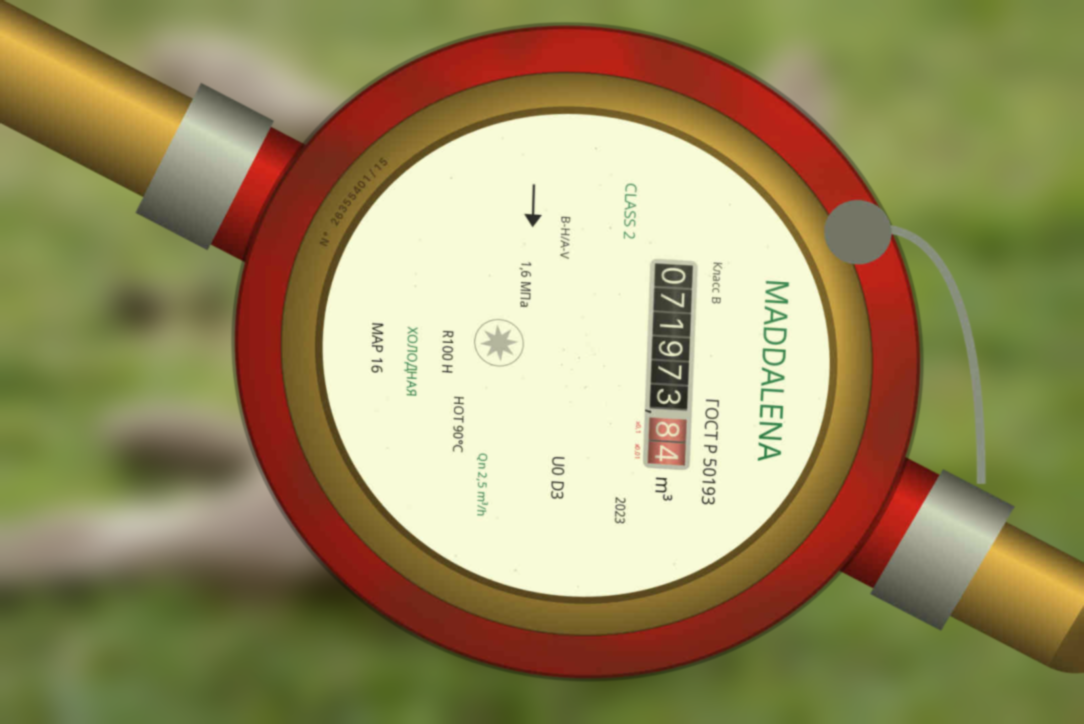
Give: 71973.84 m³
